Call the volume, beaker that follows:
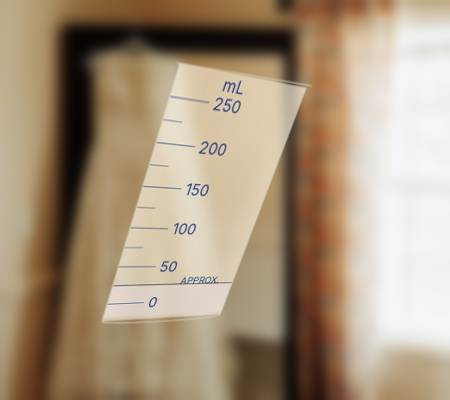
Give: 25 mL
